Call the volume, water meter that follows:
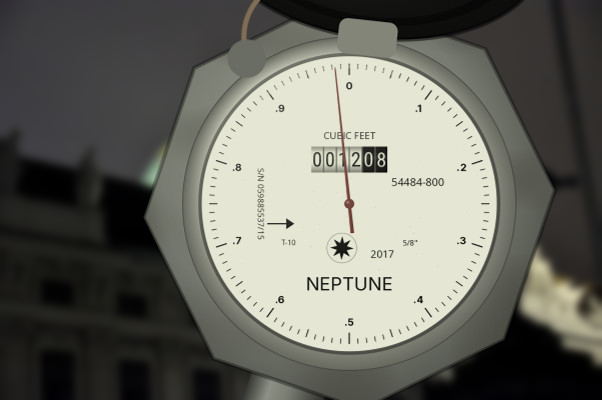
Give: 1207.98 ft³
